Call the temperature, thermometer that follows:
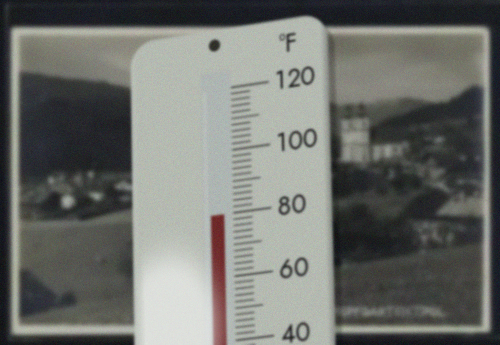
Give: 80 °F
